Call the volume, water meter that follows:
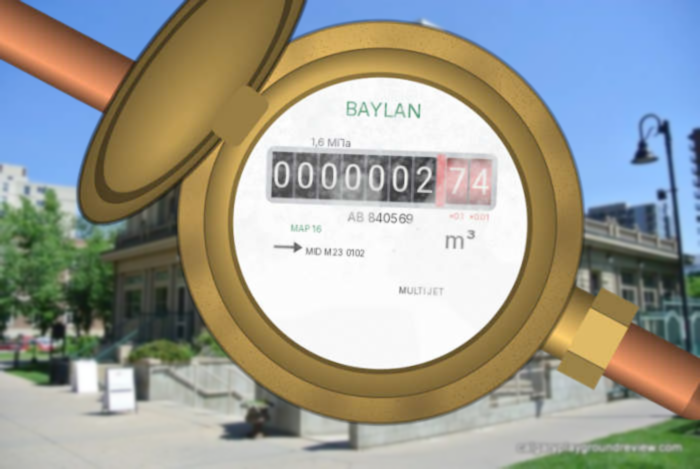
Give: 2.74 m³
